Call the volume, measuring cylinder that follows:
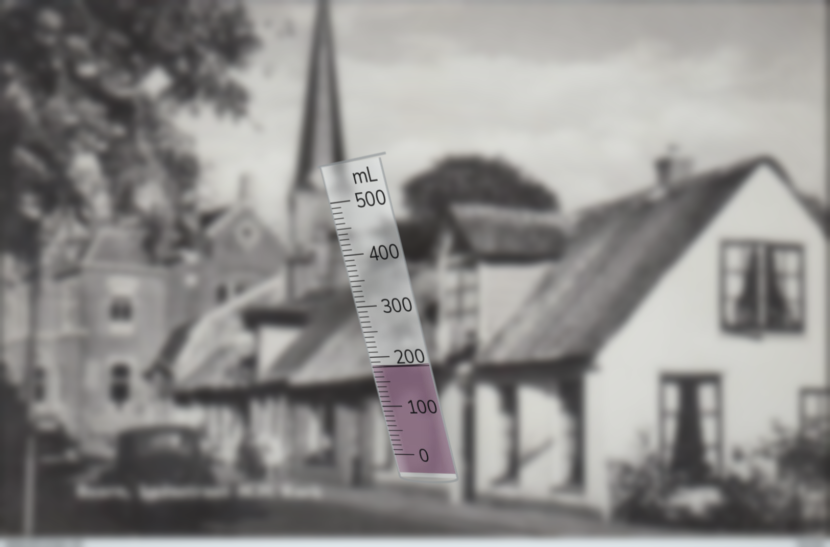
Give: 180 mL
